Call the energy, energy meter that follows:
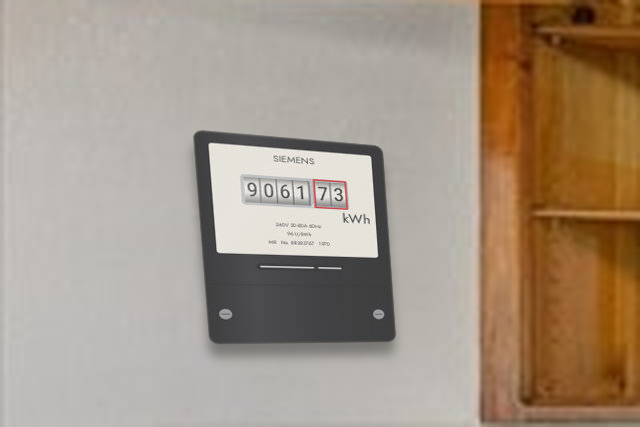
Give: 9061.73 kWh
